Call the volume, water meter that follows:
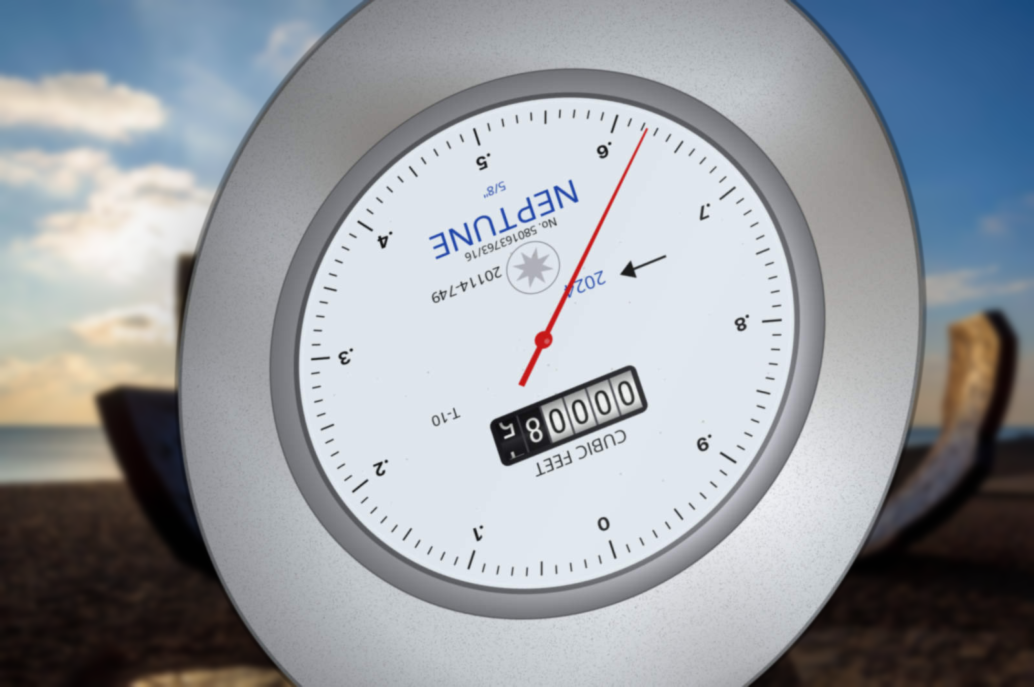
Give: 84.62 ft³
